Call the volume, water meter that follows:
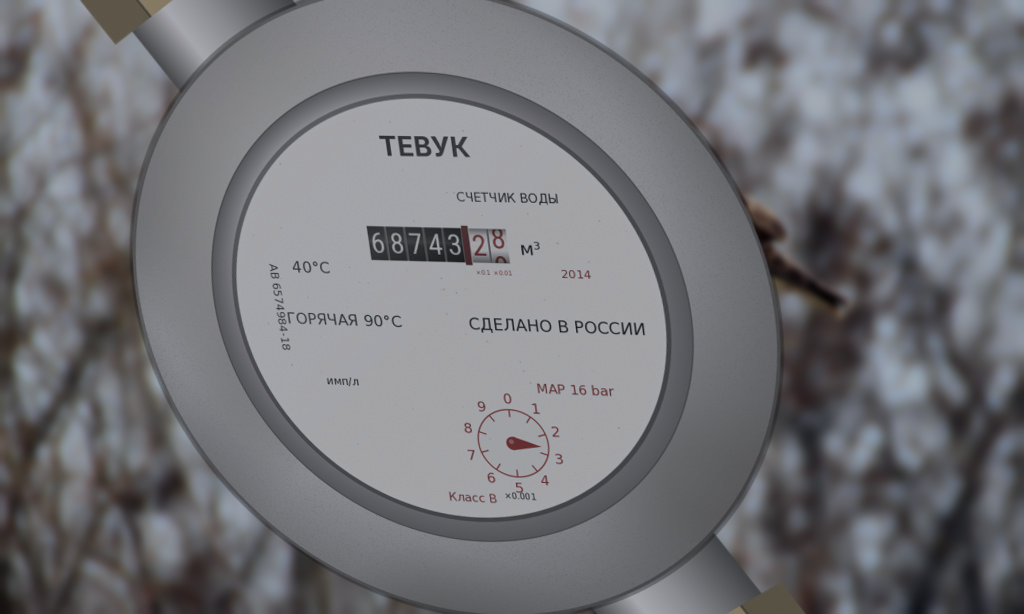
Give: 68743.282 m³
